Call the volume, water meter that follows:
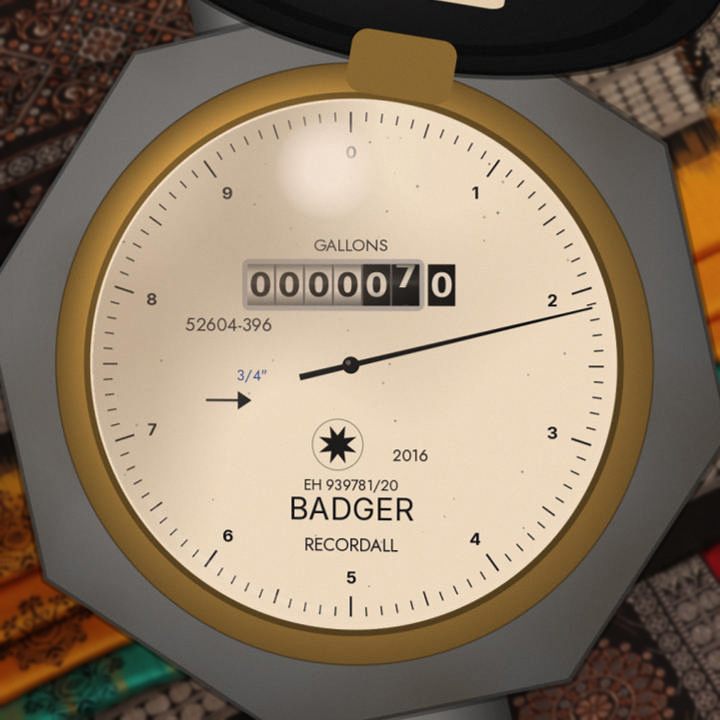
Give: 72.1 gal
